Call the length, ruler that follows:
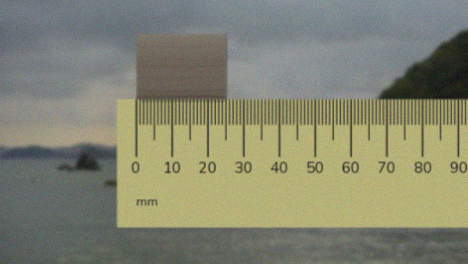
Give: 25 mm
